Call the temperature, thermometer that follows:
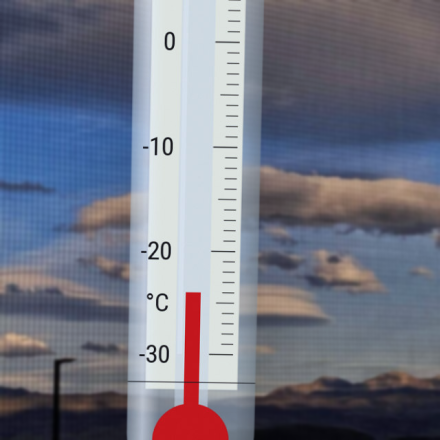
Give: -24 °C
